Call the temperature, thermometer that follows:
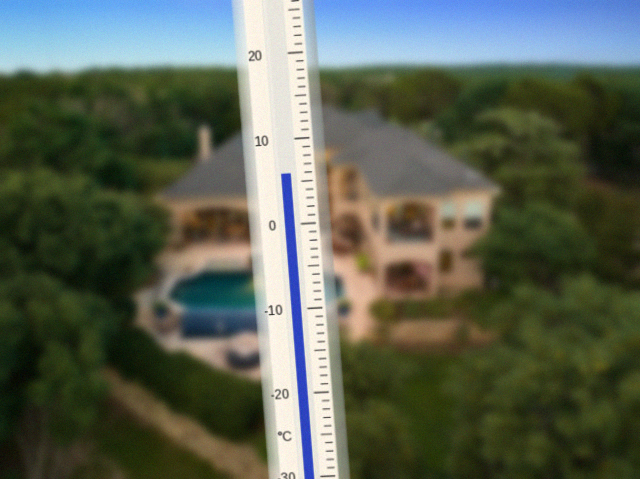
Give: 6 °C
